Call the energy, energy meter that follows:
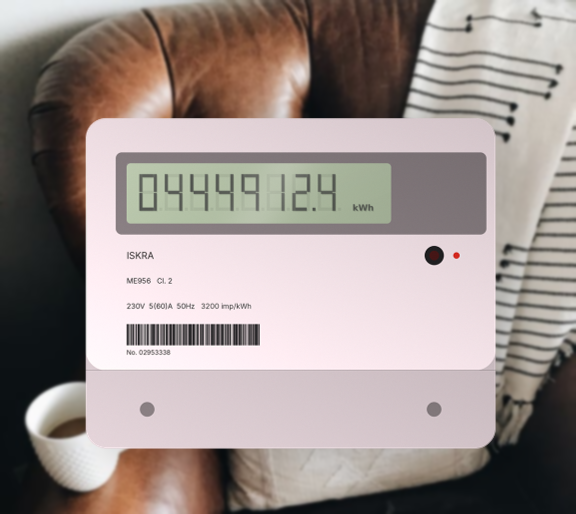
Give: 444912.4 kWh
